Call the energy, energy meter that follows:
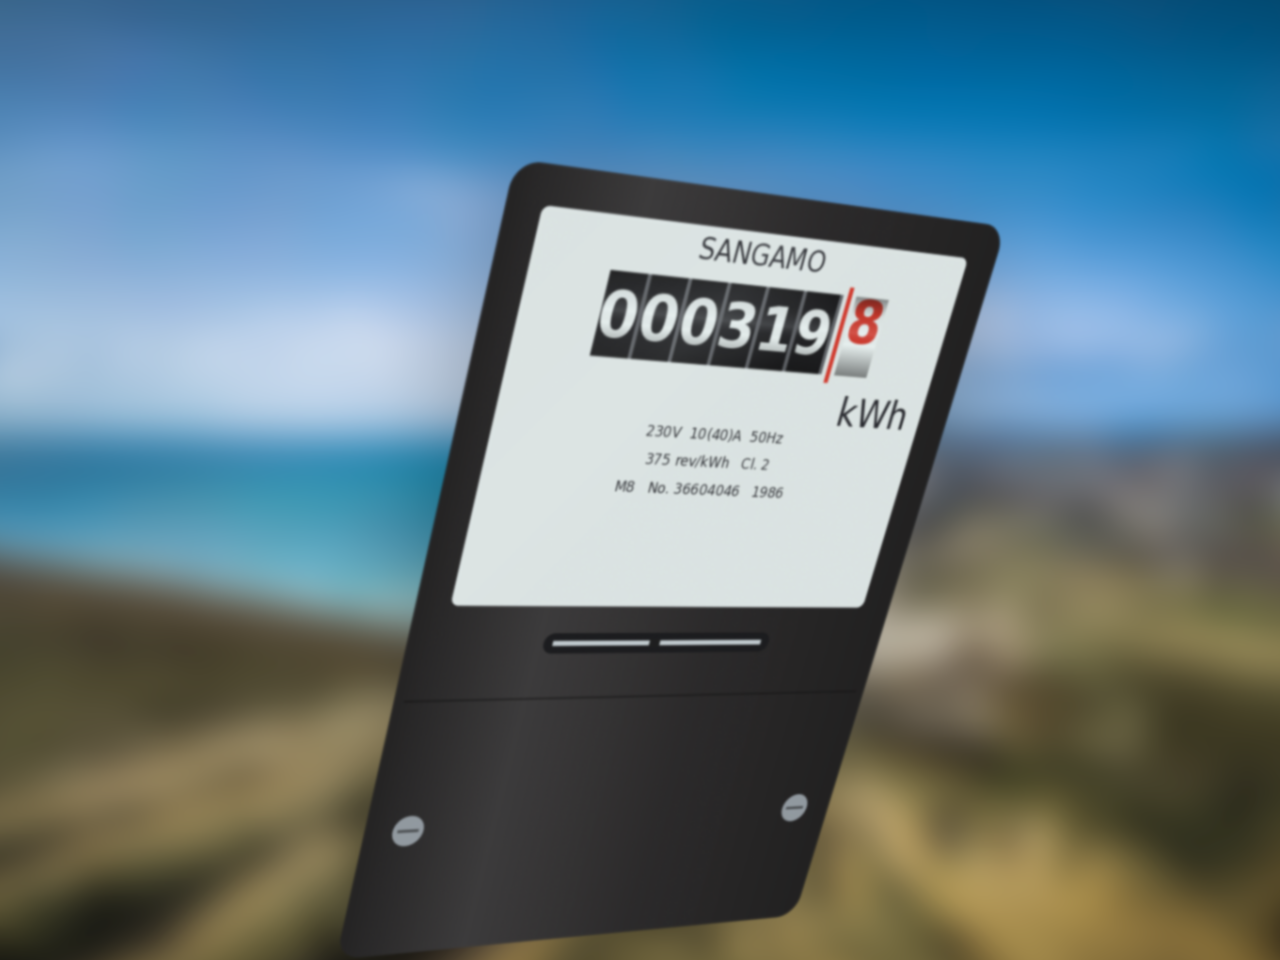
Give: 319.8 kWh
